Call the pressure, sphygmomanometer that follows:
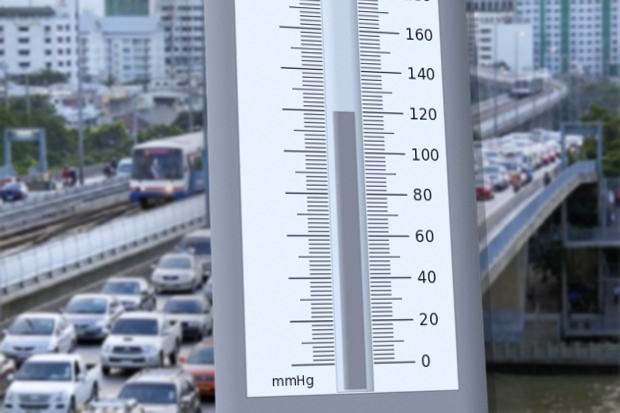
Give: 120 mmHg
